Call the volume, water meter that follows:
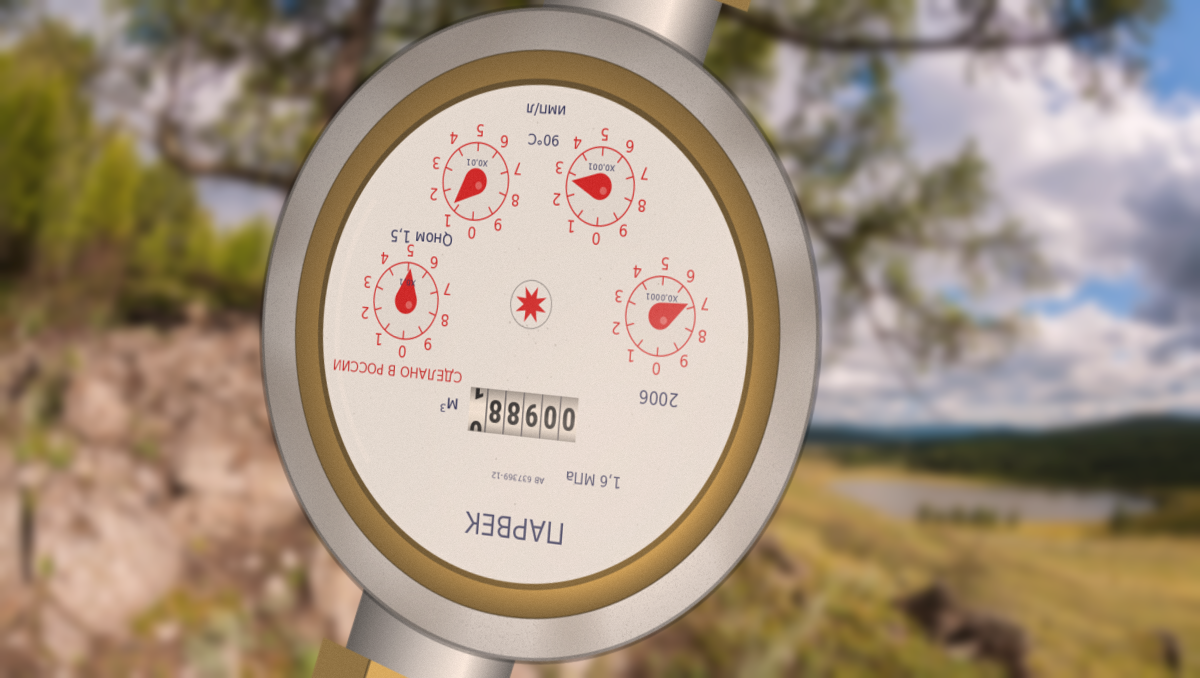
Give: 9880.5126 m³
